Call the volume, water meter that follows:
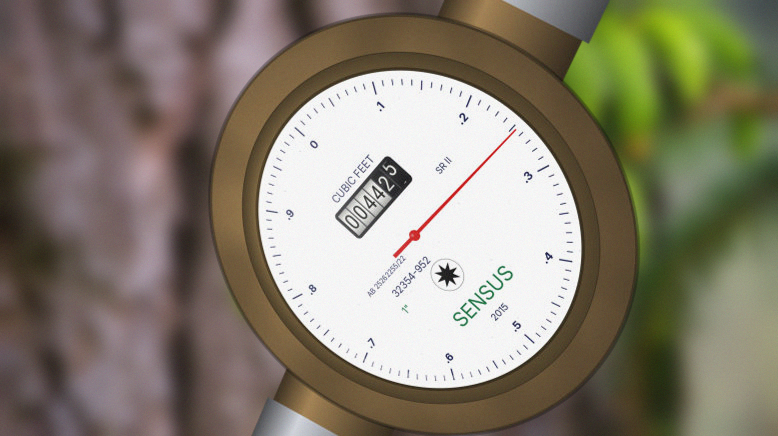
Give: 4425.25 ft³
